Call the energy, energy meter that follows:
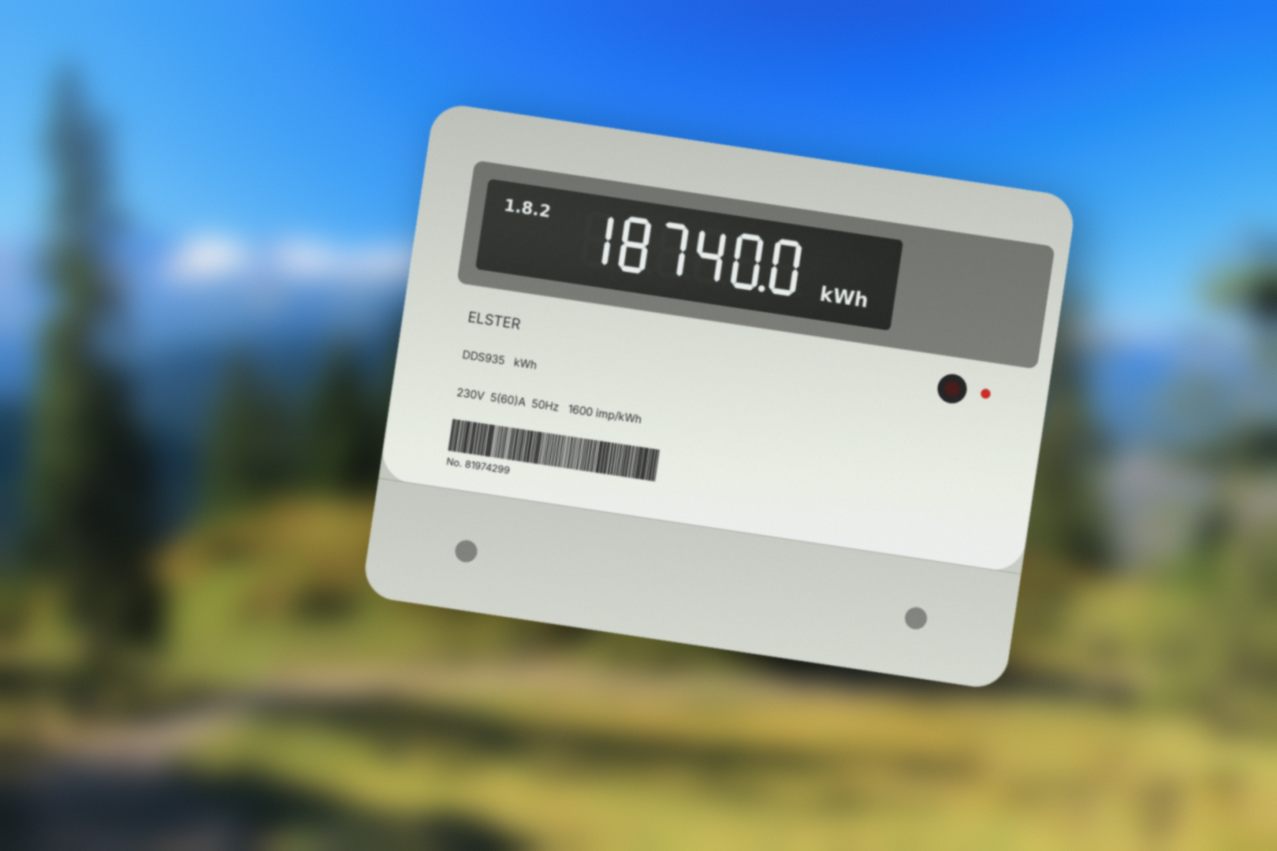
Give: 18740.0 kWh
